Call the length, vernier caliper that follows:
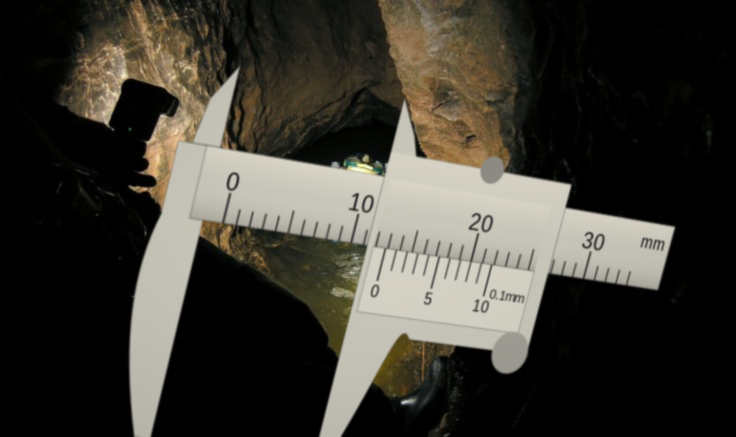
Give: 12.8 mm
